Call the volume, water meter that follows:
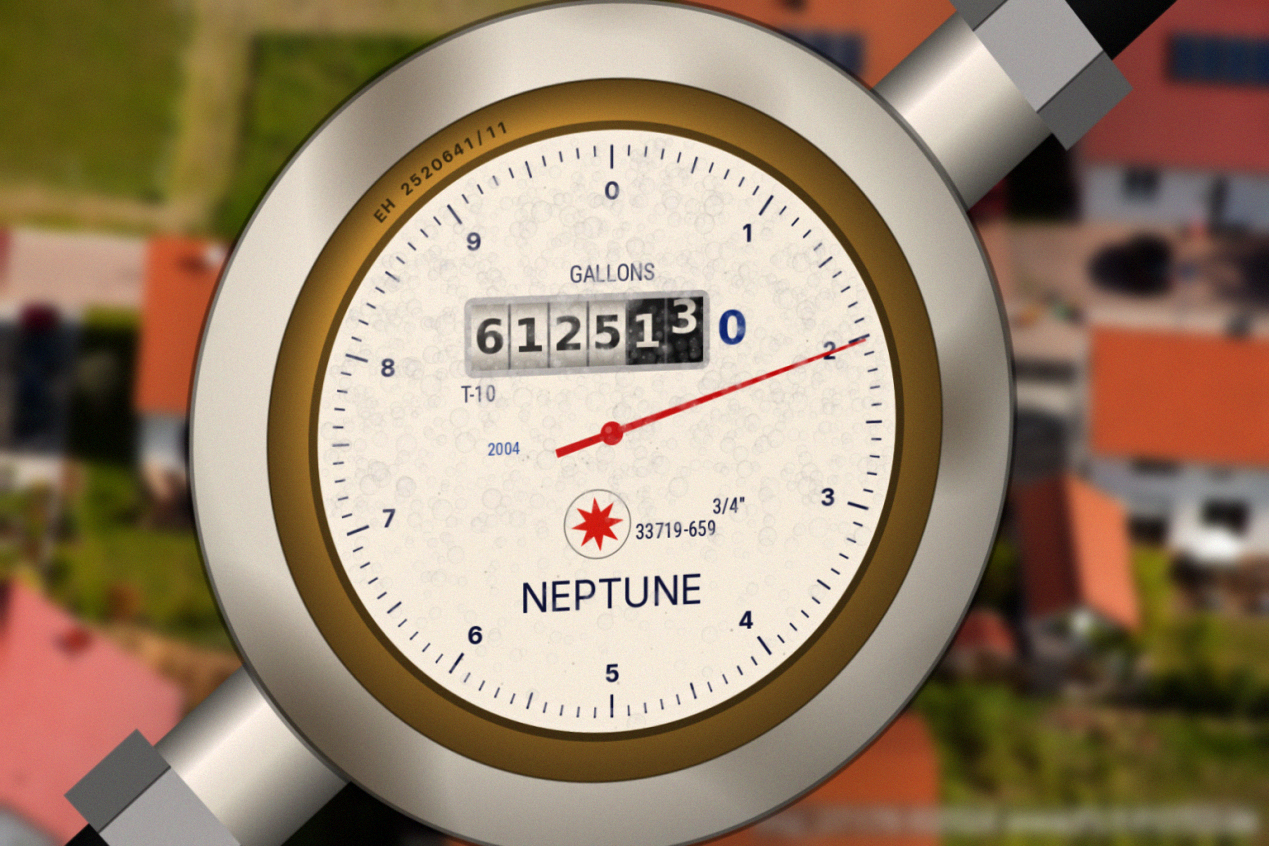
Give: 6125132.0 gal
